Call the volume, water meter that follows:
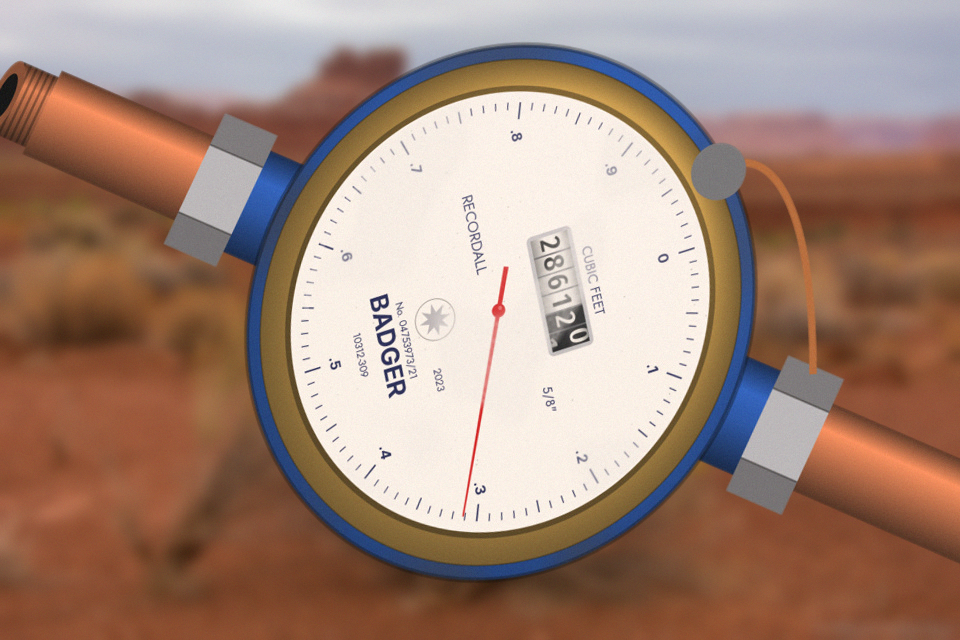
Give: 286120.31 ft³
